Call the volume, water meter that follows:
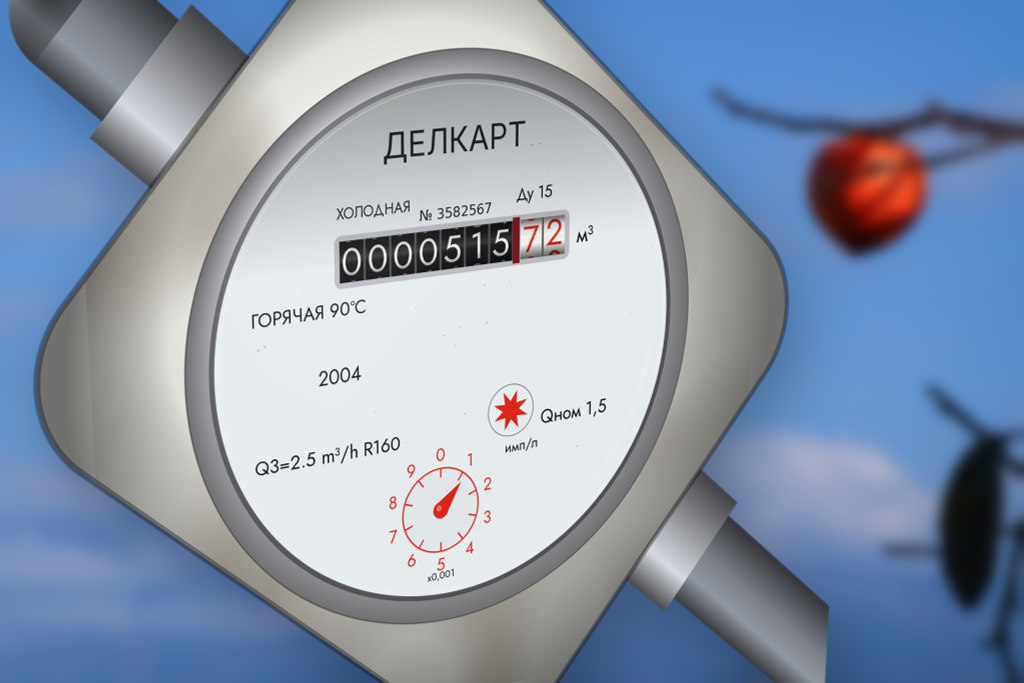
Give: 515.721 m³
